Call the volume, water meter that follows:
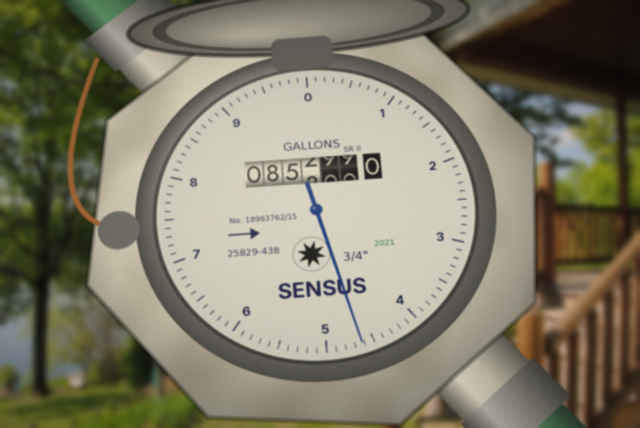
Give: 852994.6 gal
